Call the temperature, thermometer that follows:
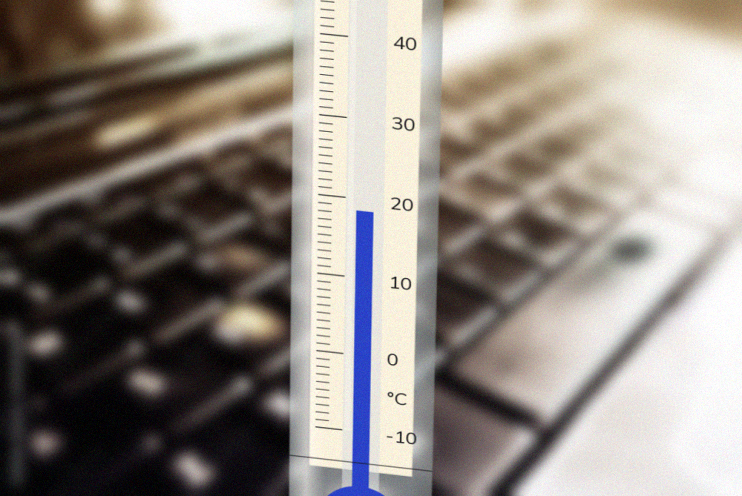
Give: 18.5 °C
